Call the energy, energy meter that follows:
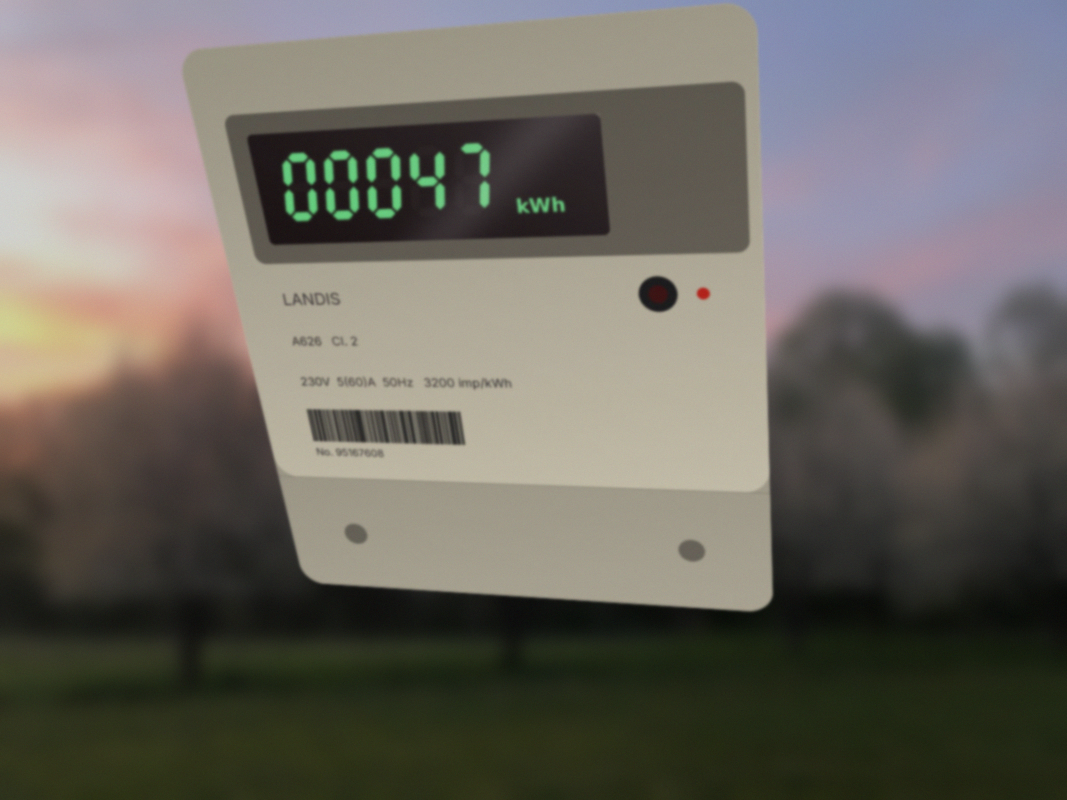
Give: 47 kWh
